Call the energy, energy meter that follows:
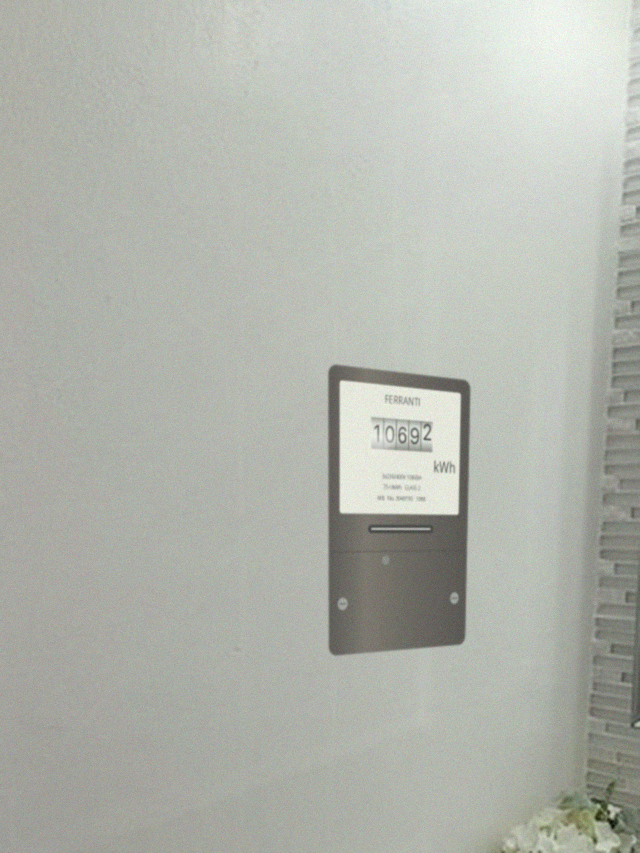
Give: 10692 kWh
